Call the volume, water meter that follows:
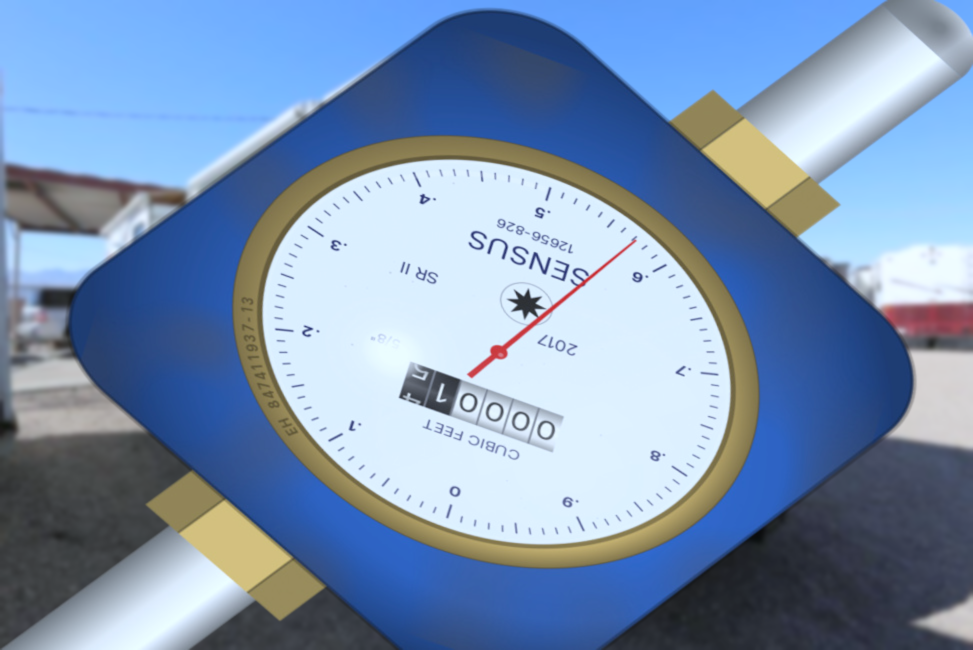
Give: 14.57 ft³
